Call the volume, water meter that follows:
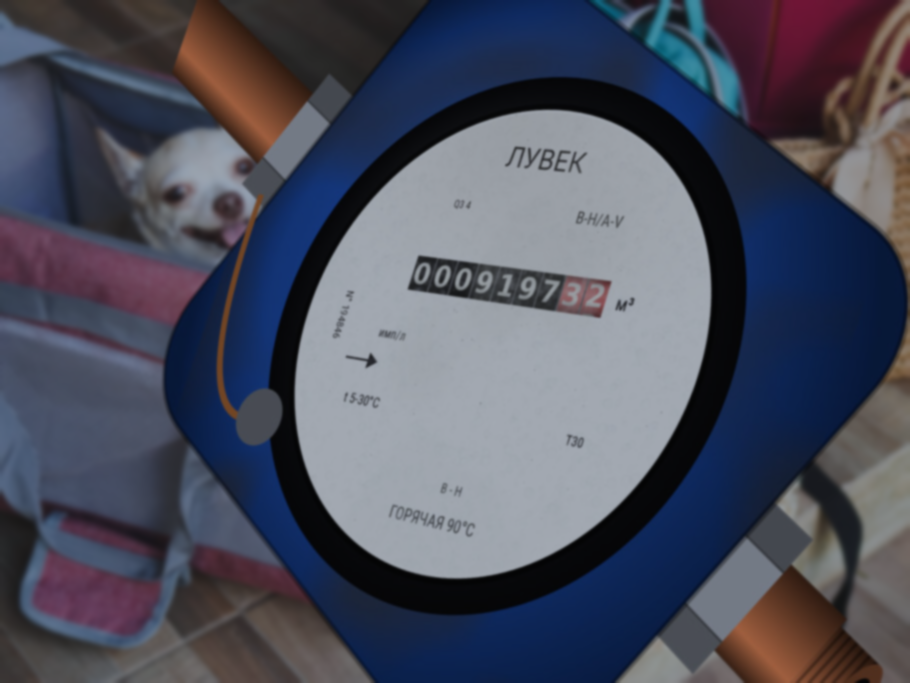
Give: 9197.32 m³
